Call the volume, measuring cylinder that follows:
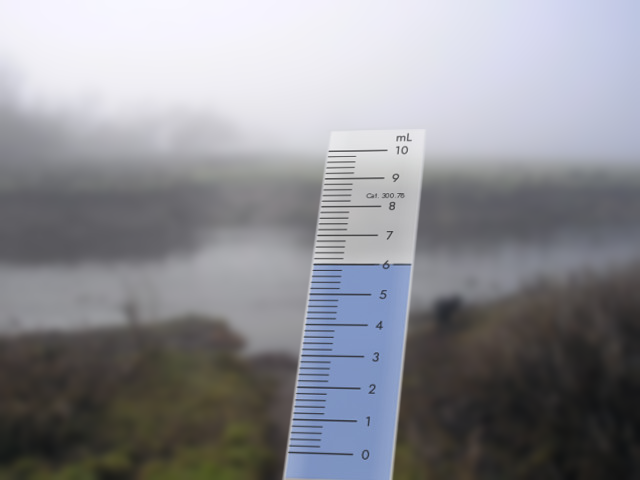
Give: 6 mL
